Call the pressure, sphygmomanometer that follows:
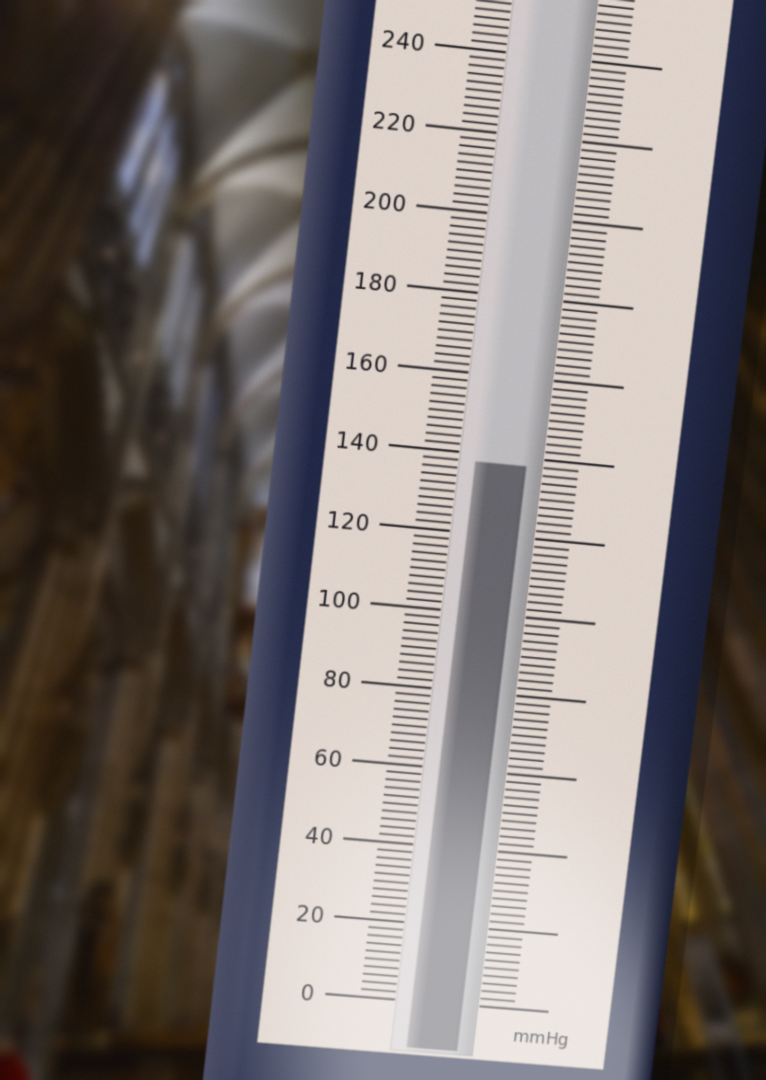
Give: 138 mmHg
